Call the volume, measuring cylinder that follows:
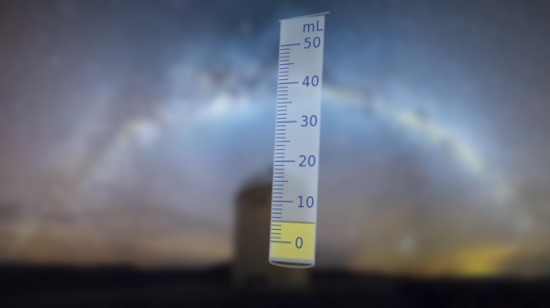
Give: 5 mL
